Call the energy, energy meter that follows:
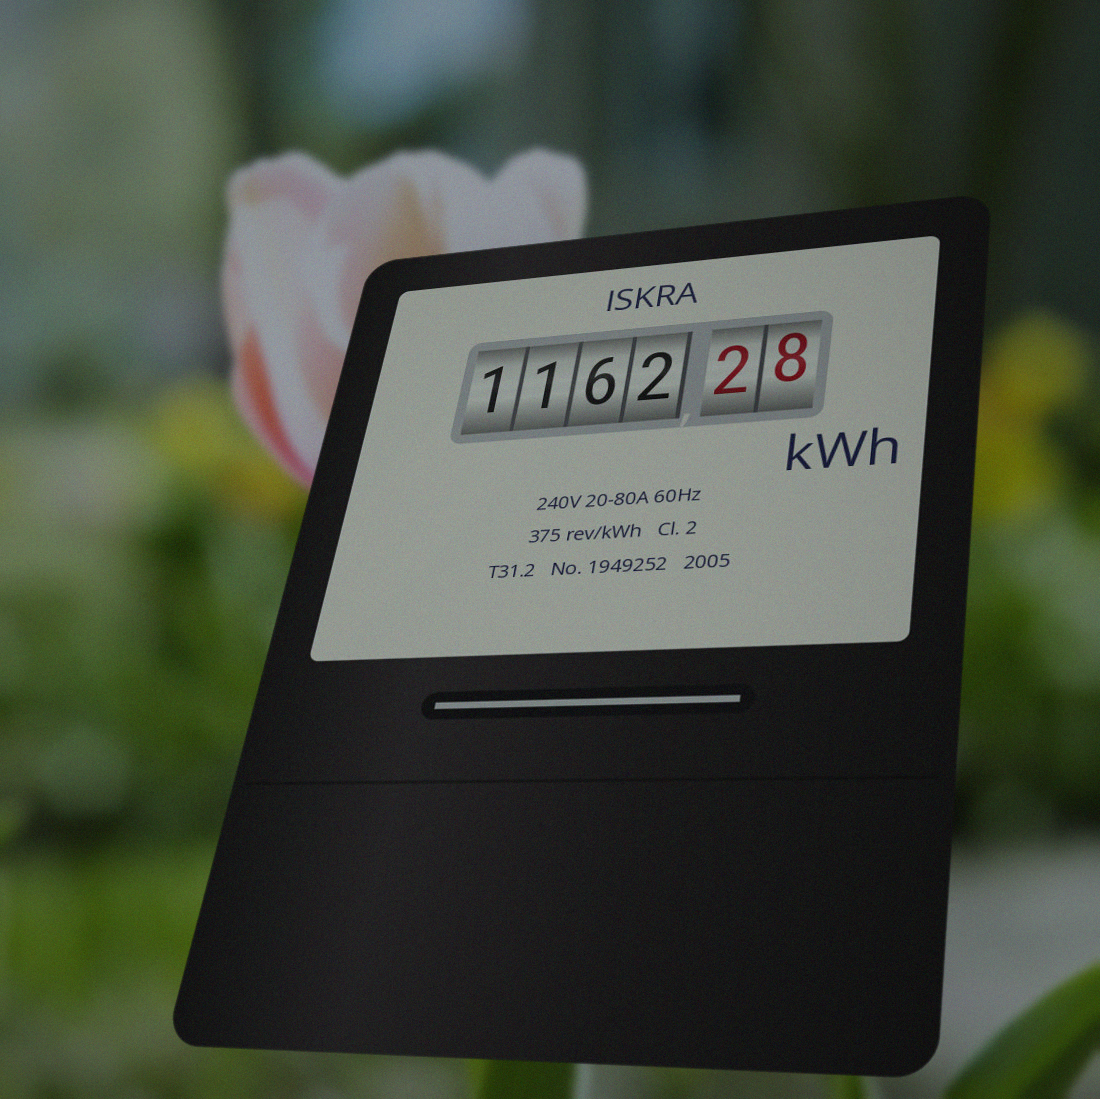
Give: 1162.28 kWh
